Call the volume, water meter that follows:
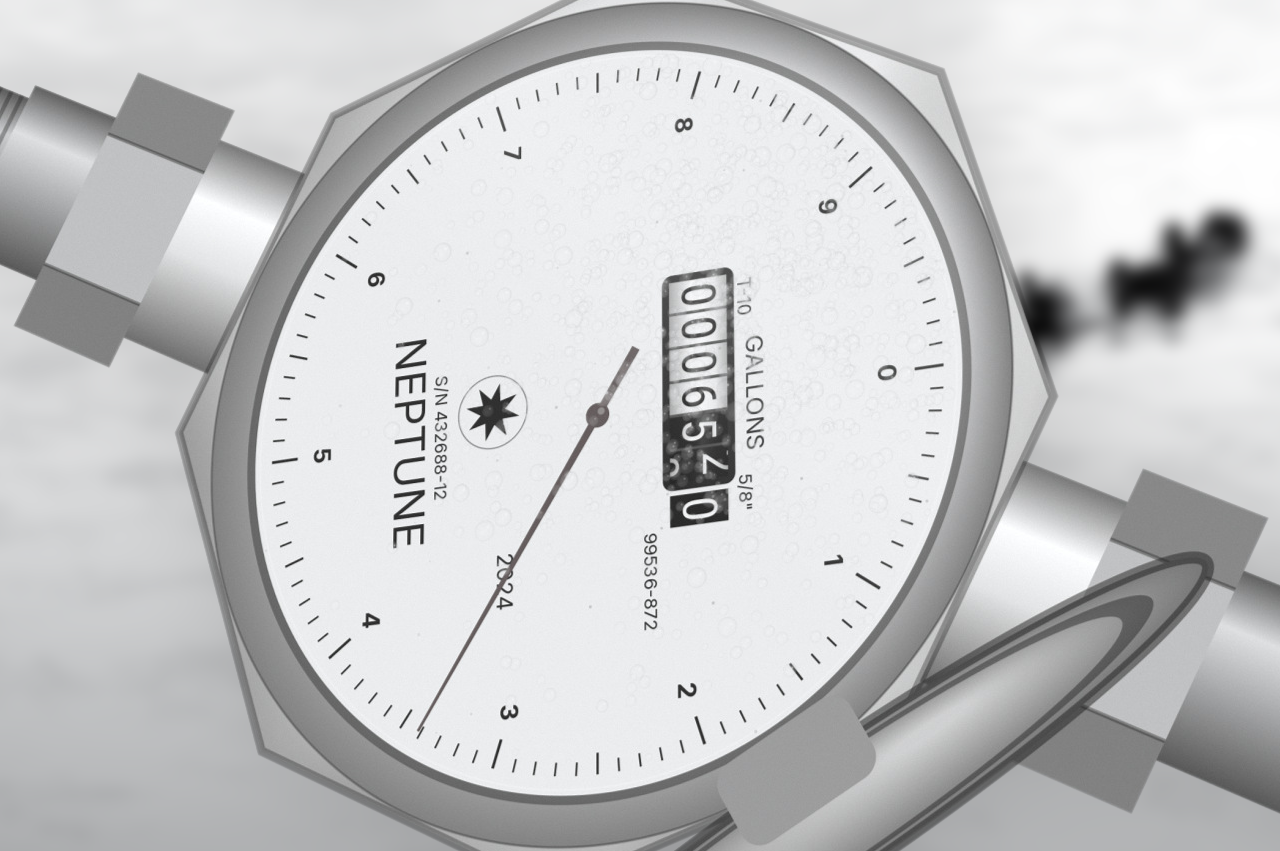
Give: 6523.4 gal
